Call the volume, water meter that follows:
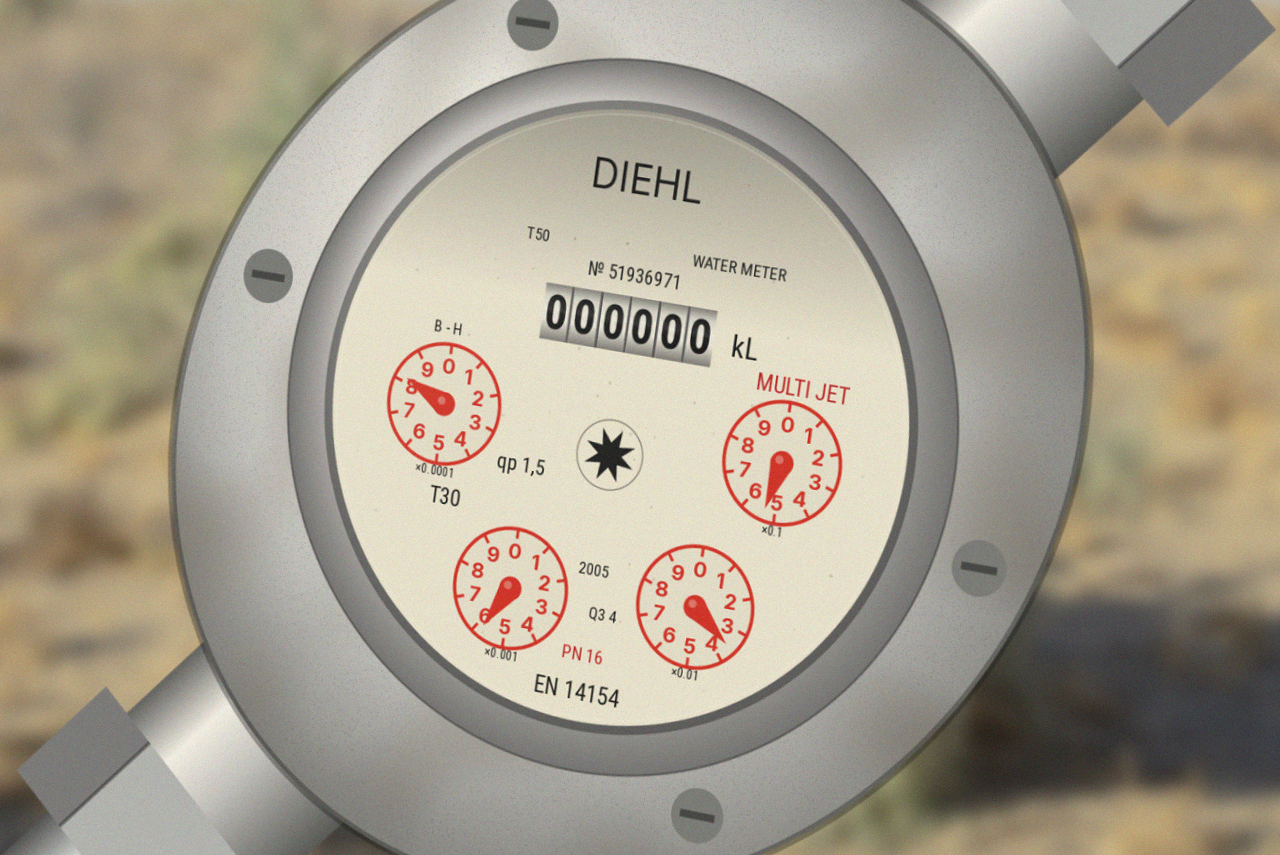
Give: 0.5358 kL
